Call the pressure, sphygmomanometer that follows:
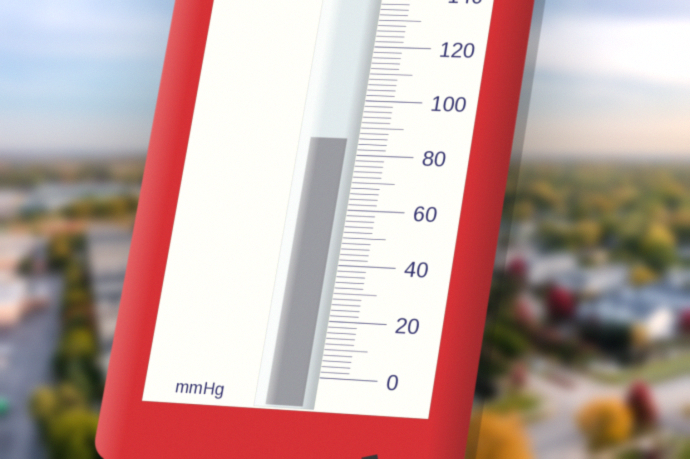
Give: 86 mmHg
